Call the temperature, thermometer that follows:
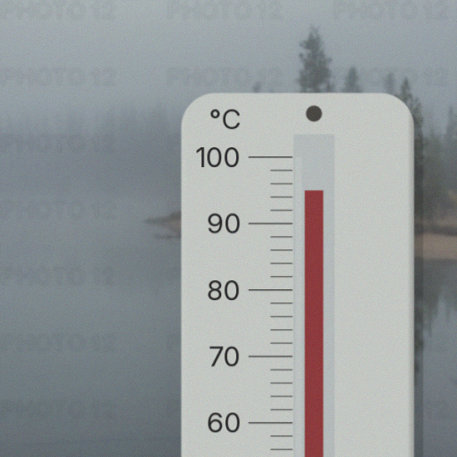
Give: 95 °C
